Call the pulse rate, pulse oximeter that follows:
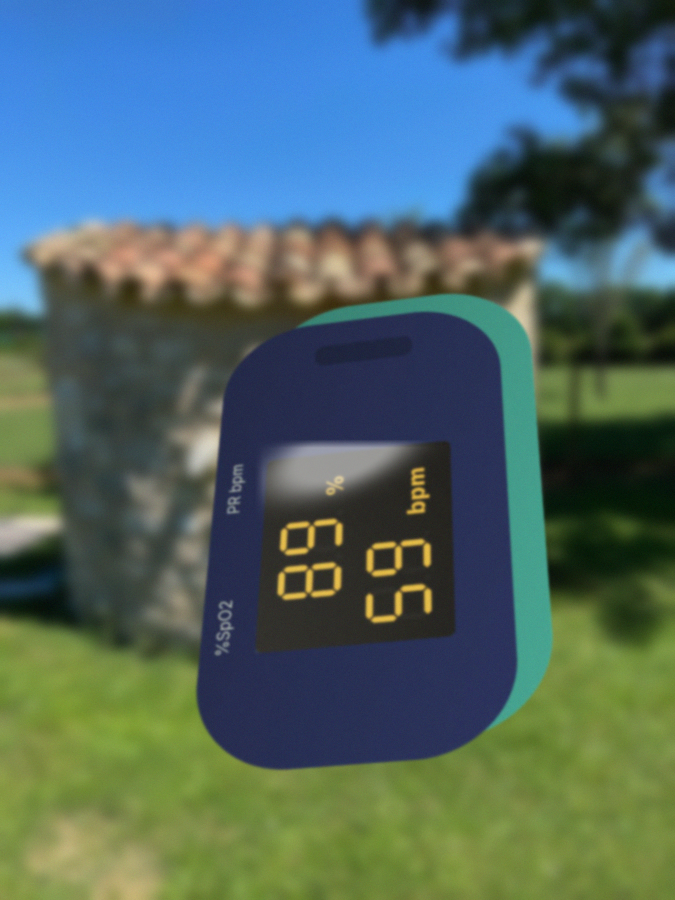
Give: 59 bpm
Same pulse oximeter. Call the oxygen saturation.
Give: 89 %
